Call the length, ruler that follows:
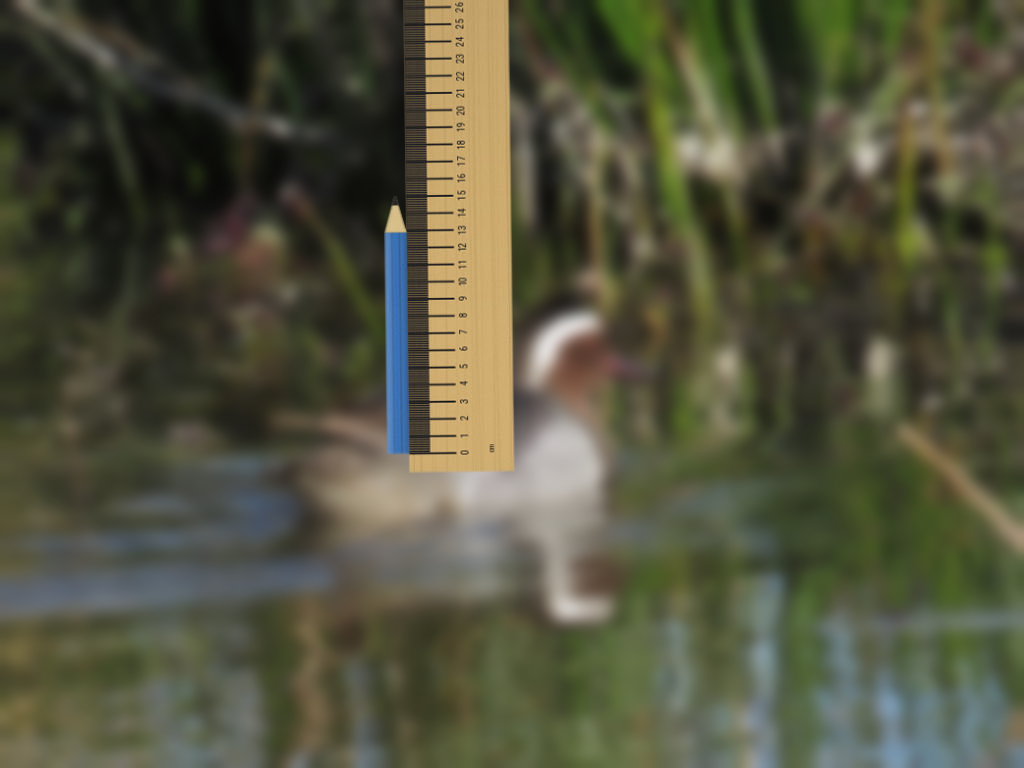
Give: 15 cm
